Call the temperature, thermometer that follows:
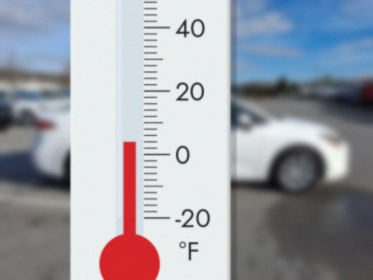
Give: 4 °F
